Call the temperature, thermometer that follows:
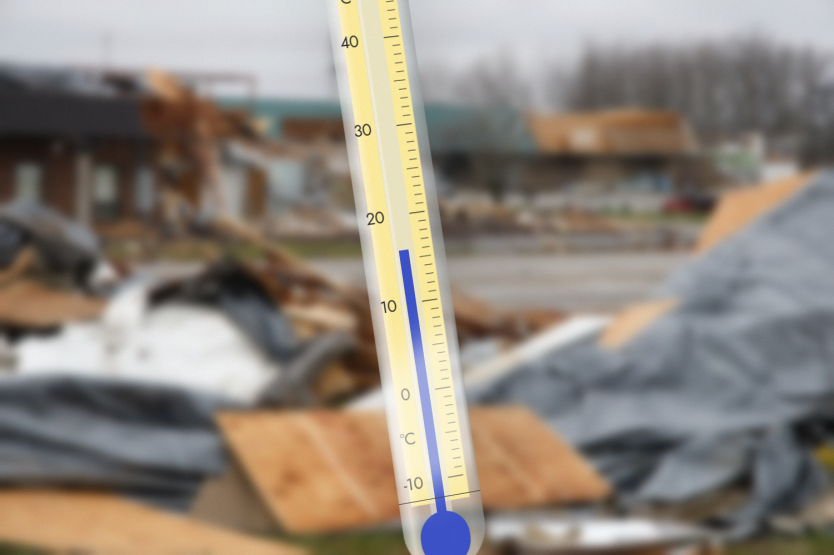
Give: 16 °C
